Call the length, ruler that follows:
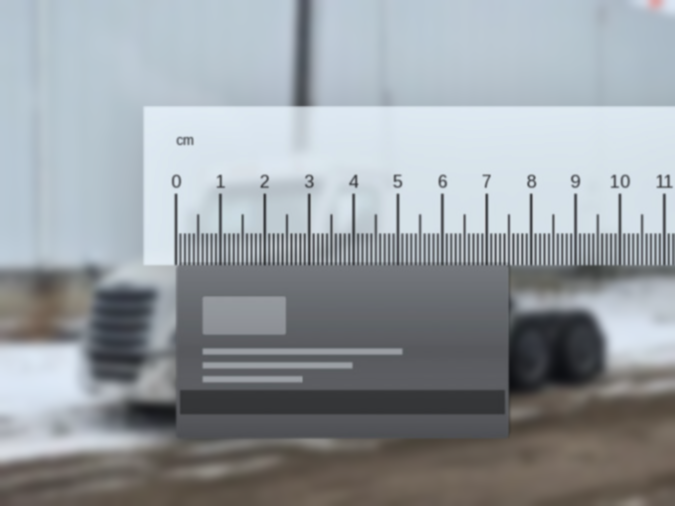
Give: 7.5 cm
